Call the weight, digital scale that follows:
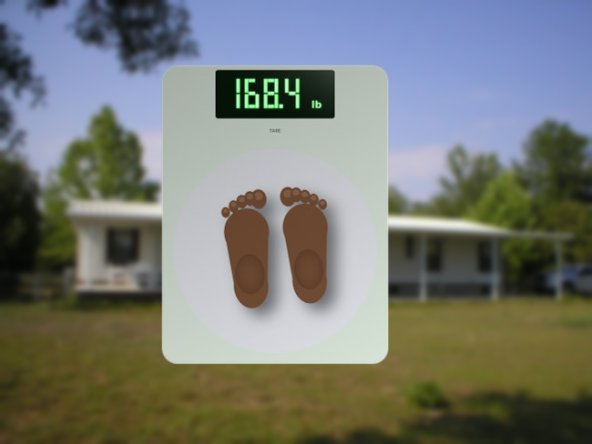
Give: 168.4 lb
